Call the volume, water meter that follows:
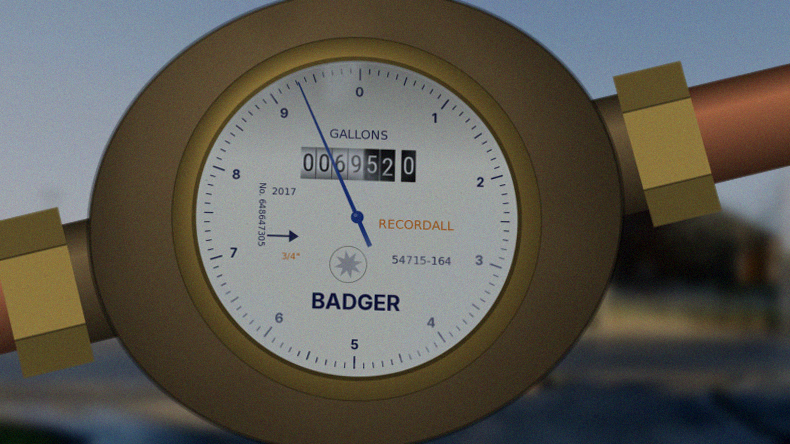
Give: 69519.3 gal
